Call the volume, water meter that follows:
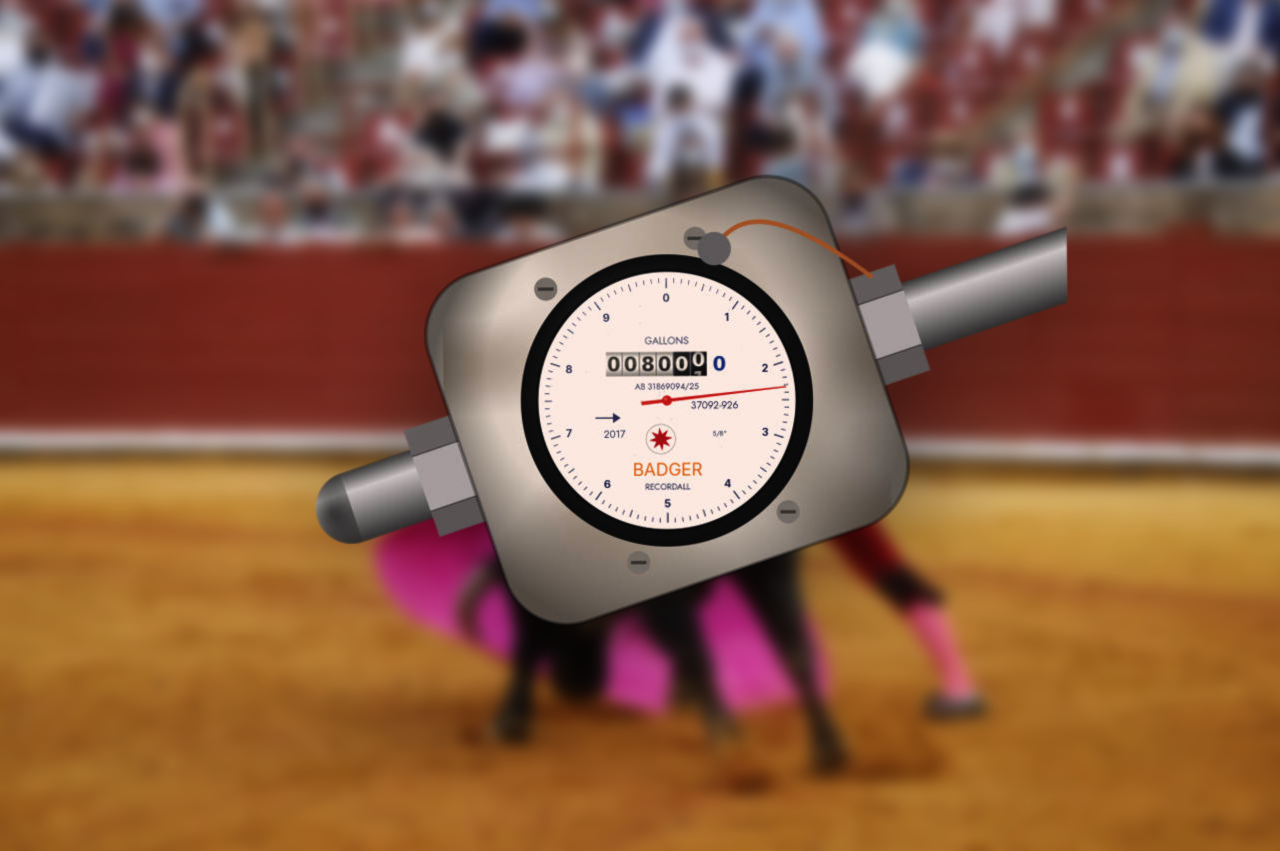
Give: 80002.3 gal
